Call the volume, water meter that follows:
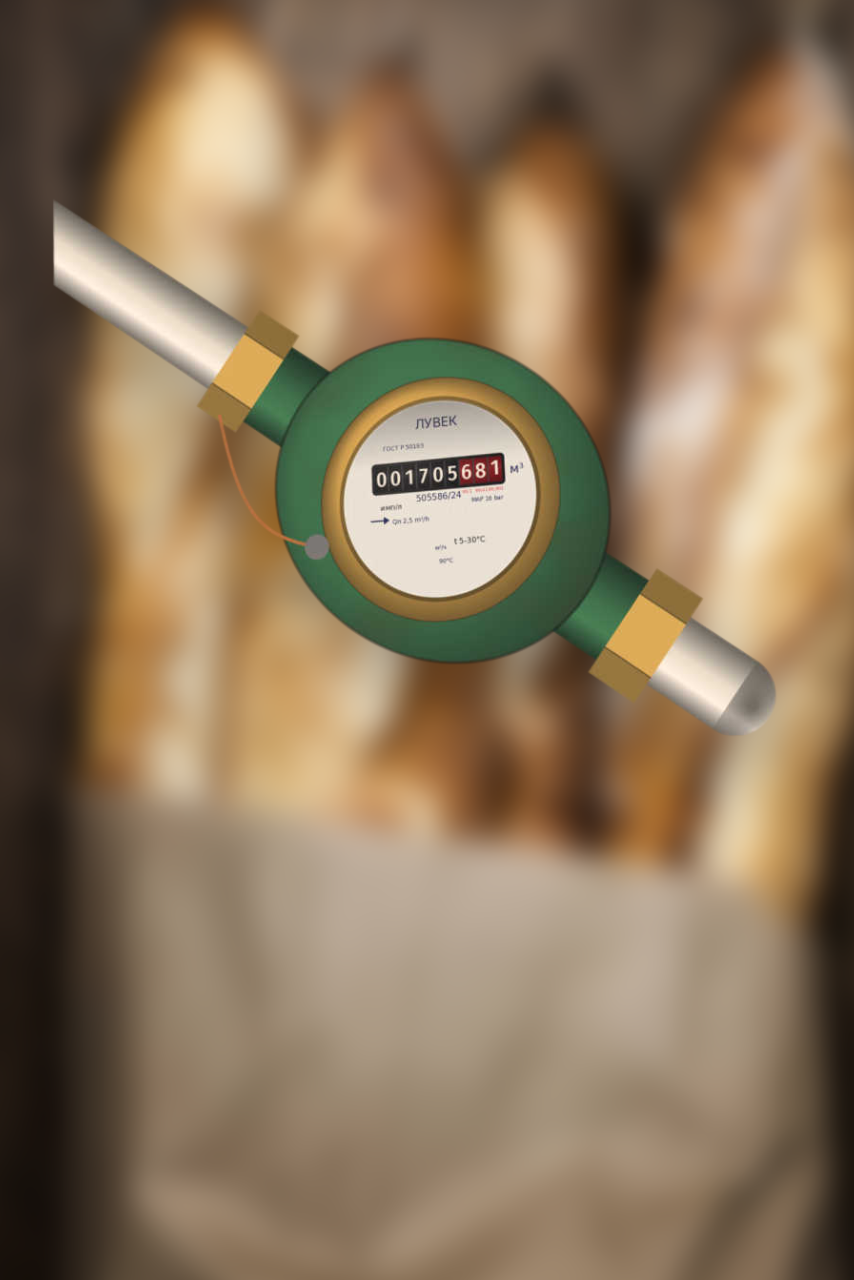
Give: 1705.681 m³
